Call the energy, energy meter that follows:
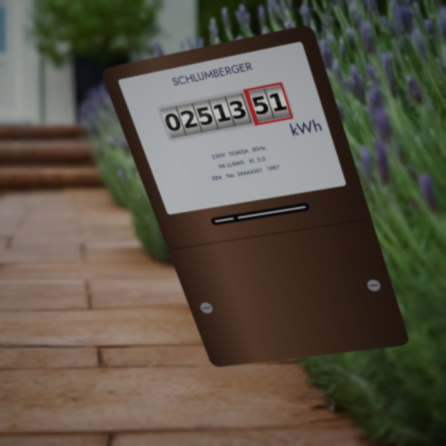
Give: 2513.51 kWh
